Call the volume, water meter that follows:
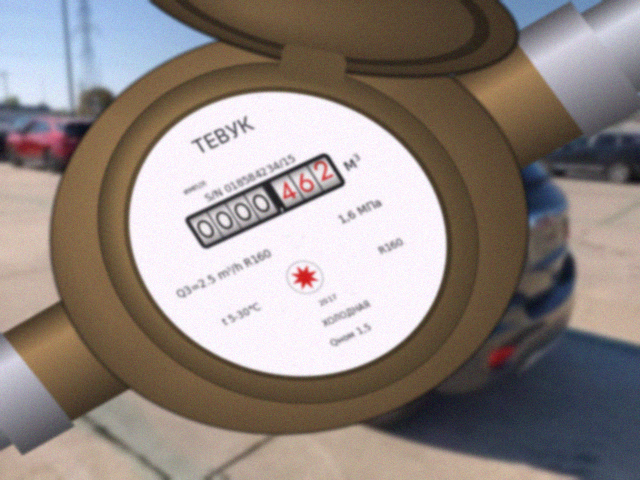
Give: 0.462 m³
